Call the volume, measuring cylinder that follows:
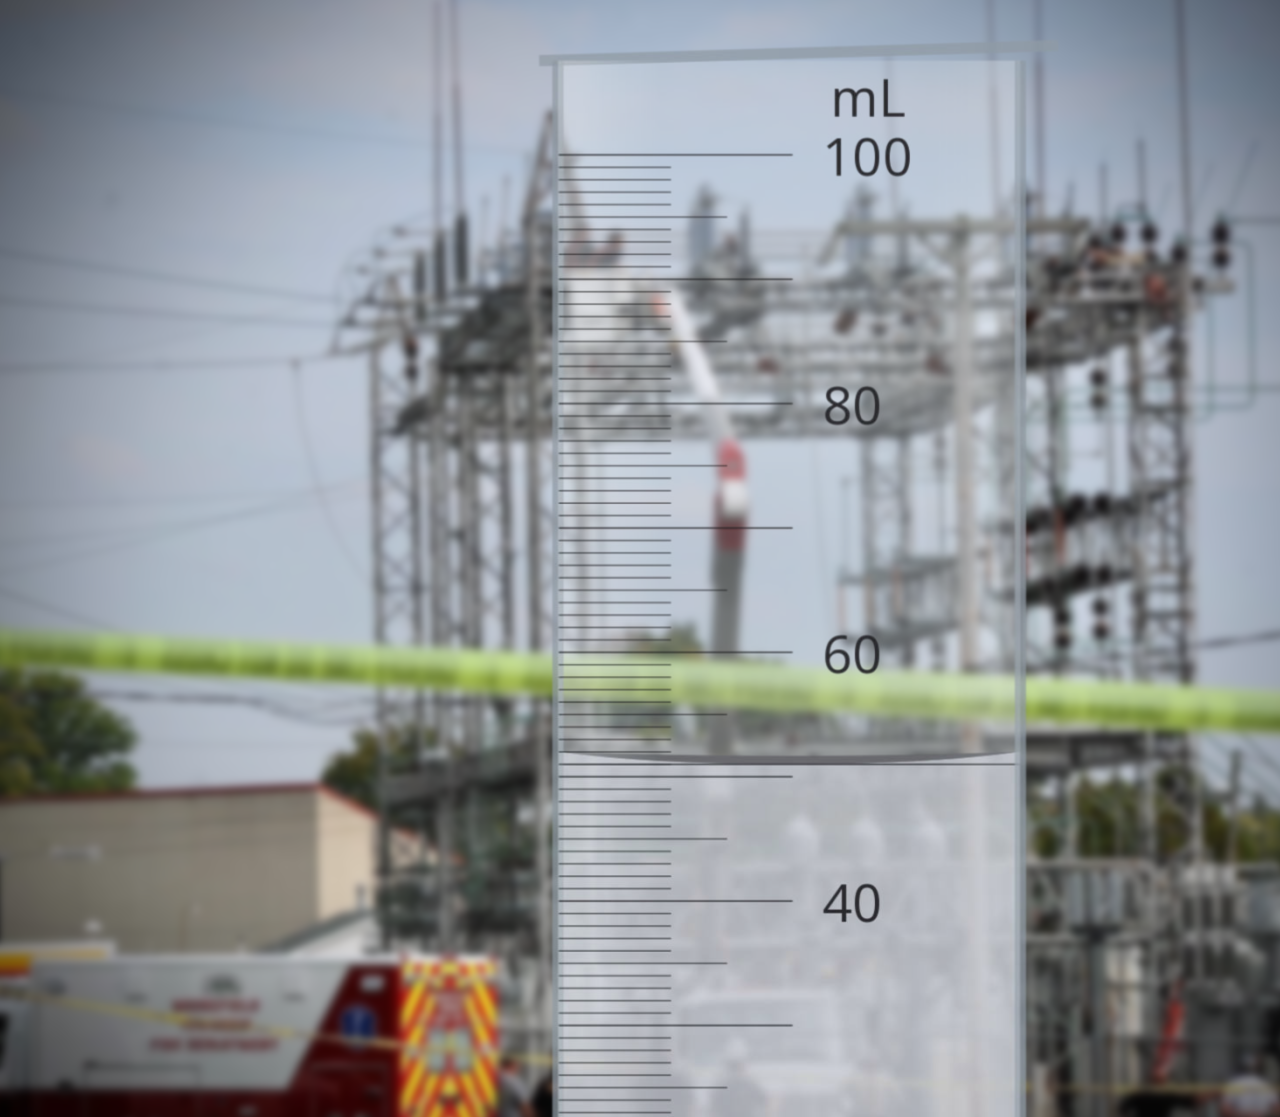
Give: 51 mL
